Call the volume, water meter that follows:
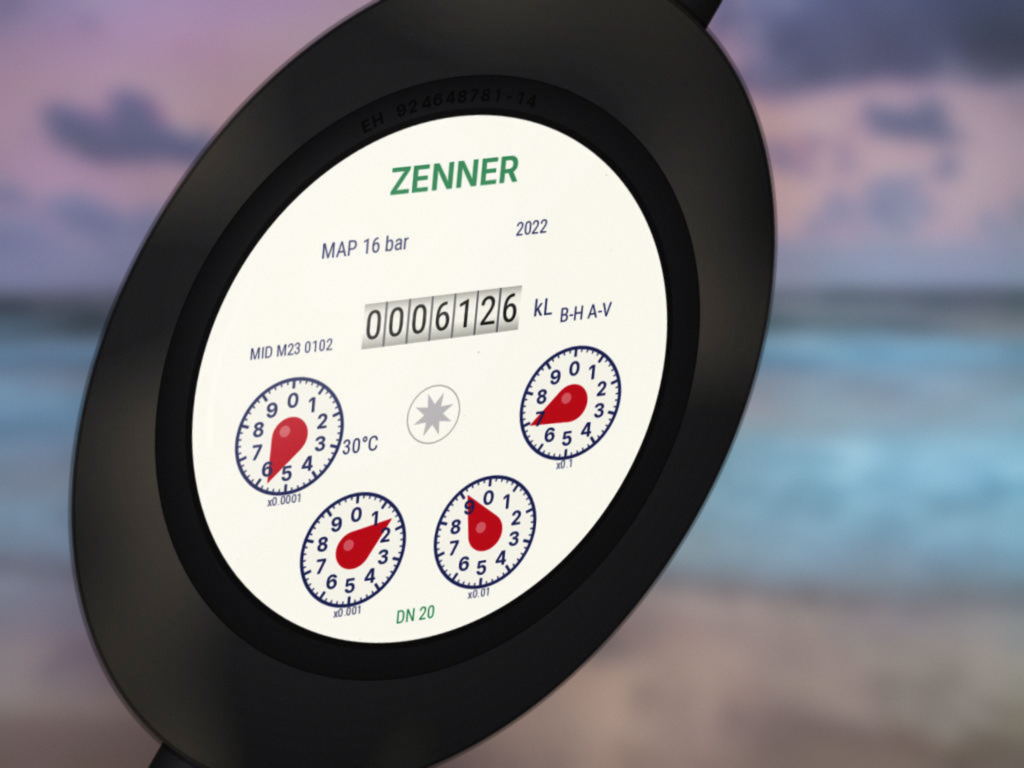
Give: 6126.6915 kL
